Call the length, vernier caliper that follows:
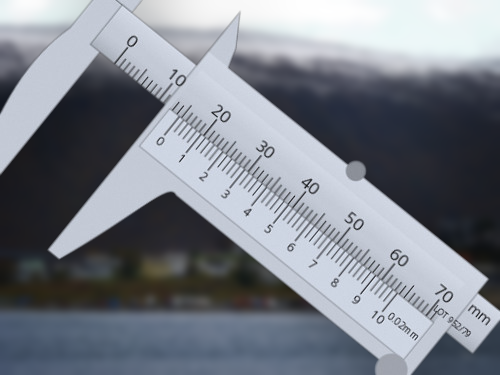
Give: 14.6 mm
